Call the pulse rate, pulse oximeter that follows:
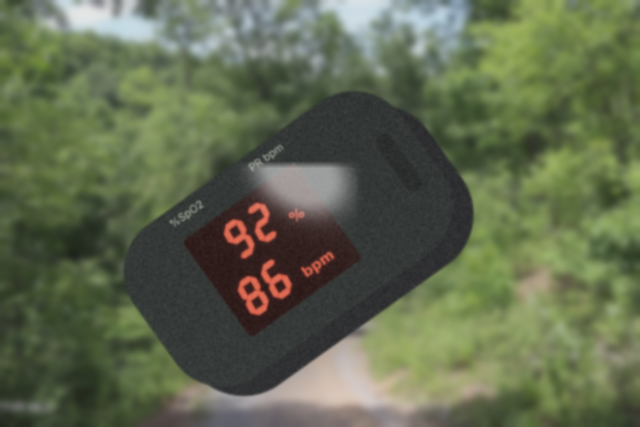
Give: 86 bpm
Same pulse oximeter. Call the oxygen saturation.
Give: 92 %
